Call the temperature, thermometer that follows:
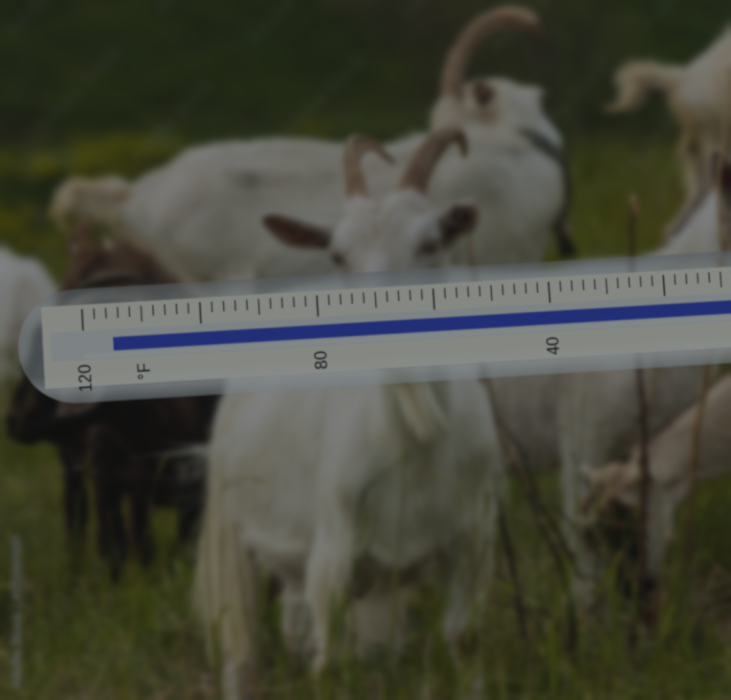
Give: 115 °F
